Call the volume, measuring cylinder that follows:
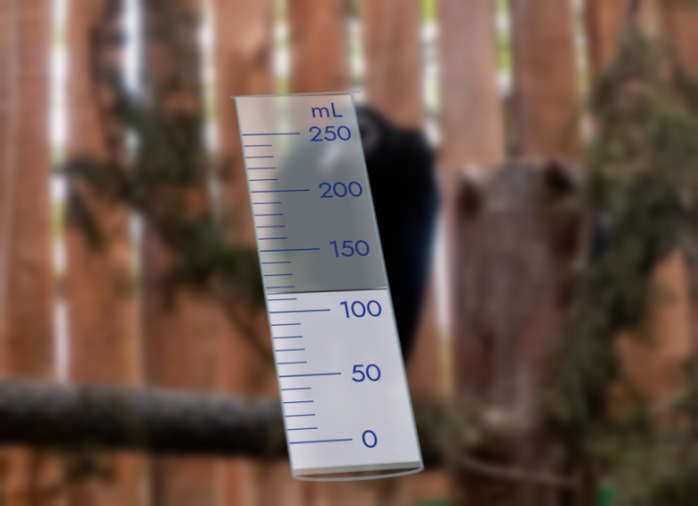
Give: 115 mL
